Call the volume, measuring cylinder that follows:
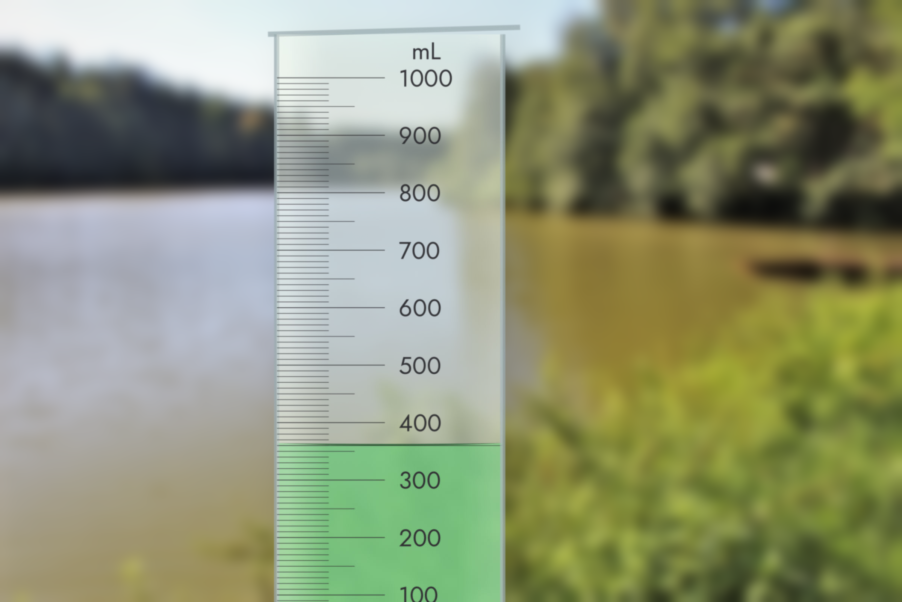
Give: 360 mL
